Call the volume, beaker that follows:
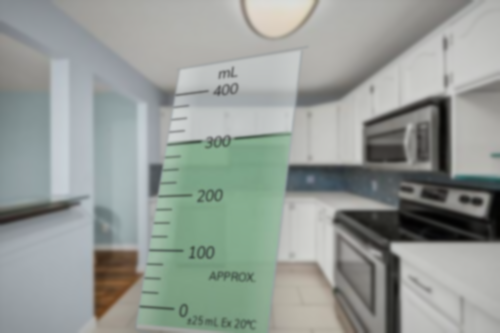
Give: 300 mL
